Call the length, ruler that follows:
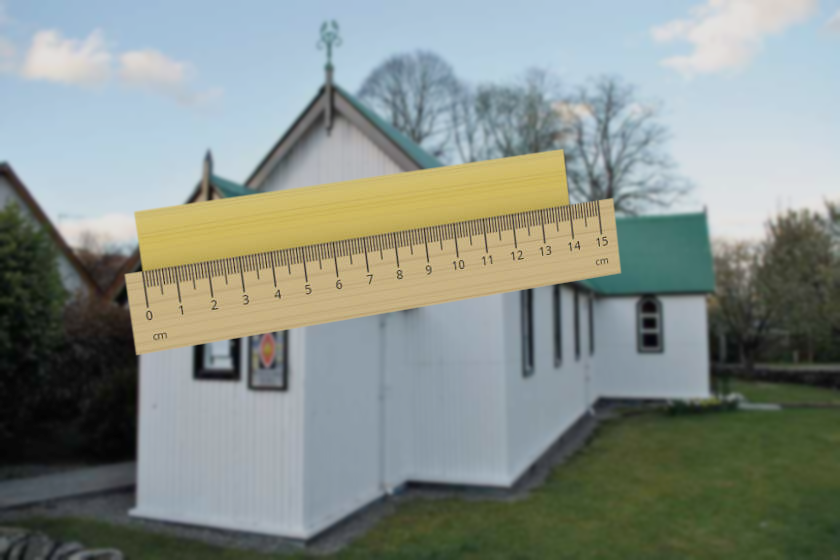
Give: 14 cm
